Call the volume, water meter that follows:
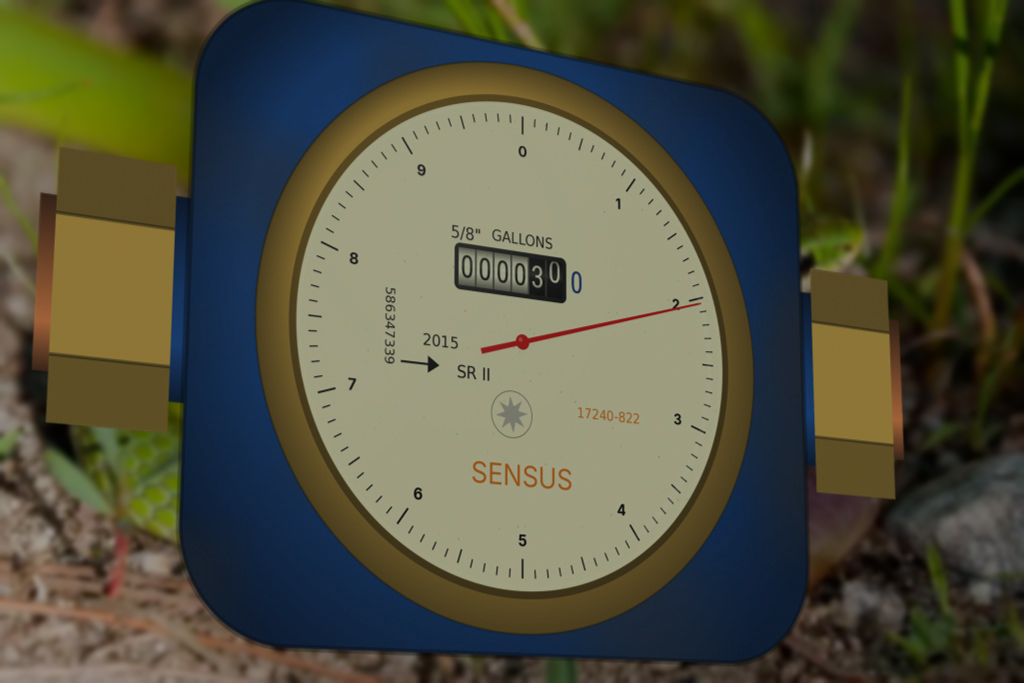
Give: 302.0 gal
